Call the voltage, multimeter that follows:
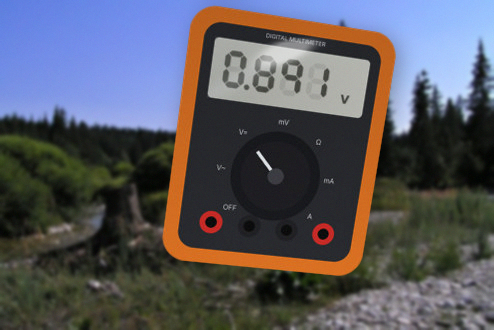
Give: 0.891 V
